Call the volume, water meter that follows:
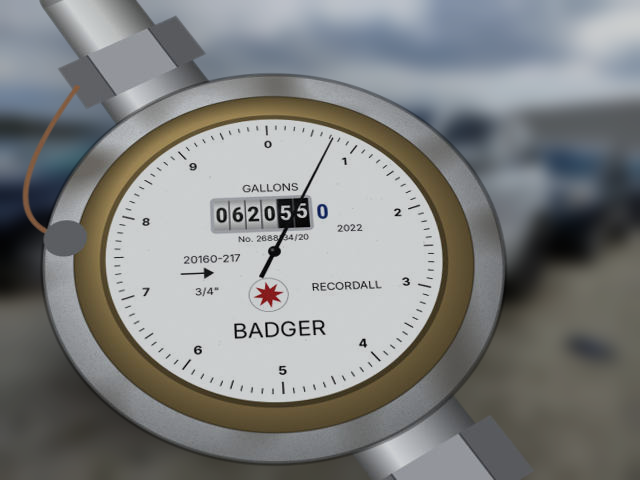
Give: 620550.7 gal
